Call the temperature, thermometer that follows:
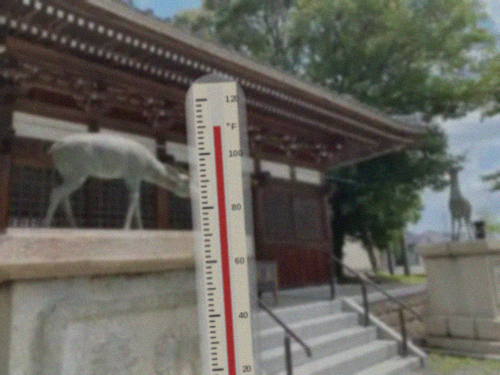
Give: 110 °F
